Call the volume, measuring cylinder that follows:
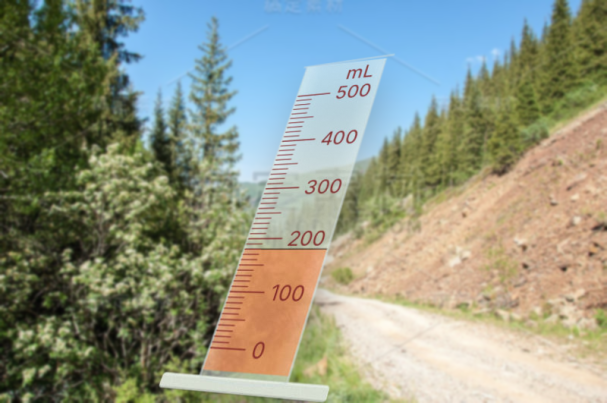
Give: 180 mL
